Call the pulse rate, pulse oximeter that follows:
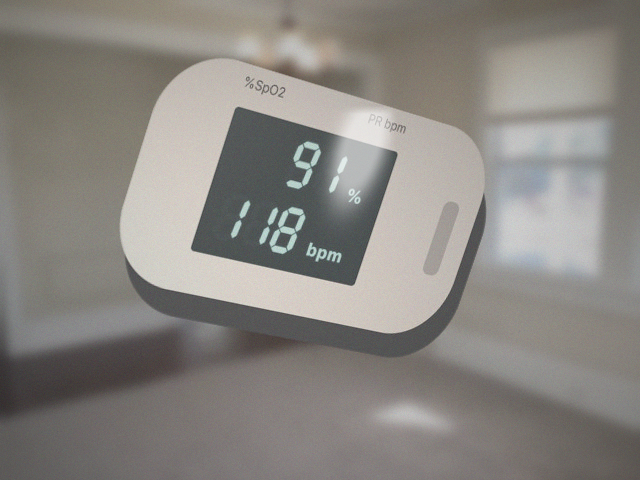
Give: 118 bpm
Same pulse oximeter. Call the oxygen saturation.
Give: 91 %
